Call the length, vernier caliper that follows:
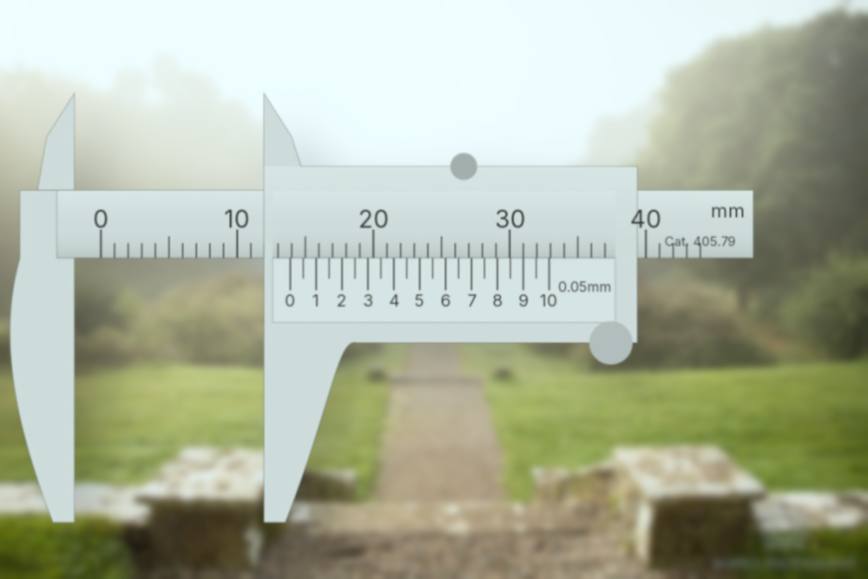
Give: 13.9 mm
